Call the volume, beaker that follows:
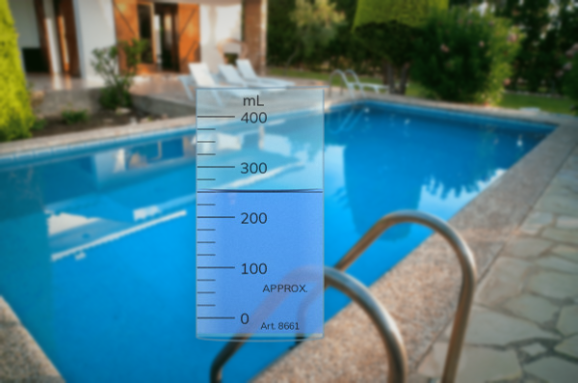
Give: 250 mL
